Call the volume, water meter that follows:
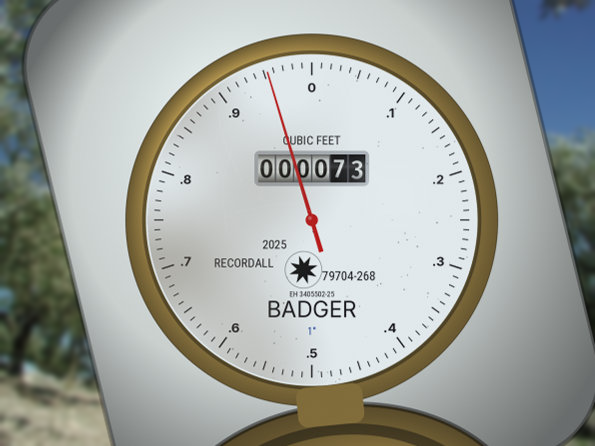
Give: 72.95 ft³
